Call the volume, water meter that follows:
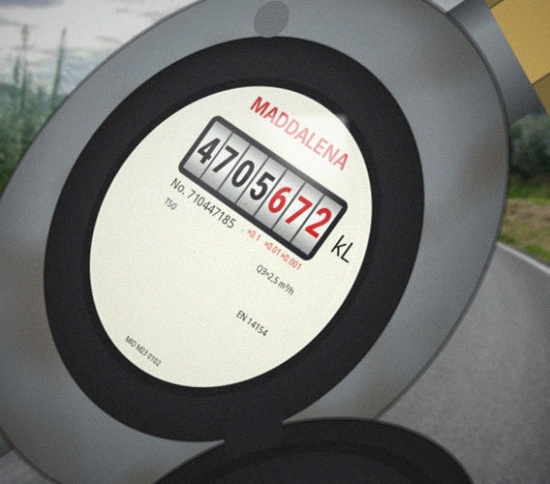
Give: 4705.672 kL
